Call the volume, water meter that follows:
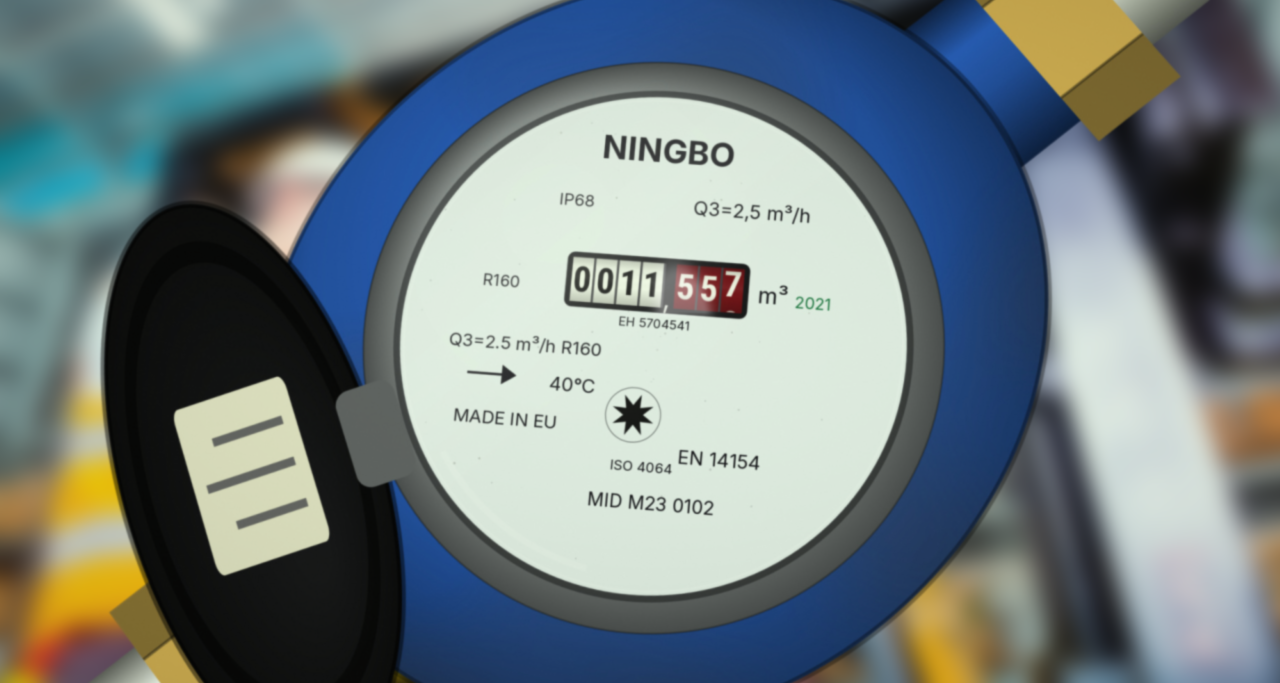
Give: 11.557 m³
